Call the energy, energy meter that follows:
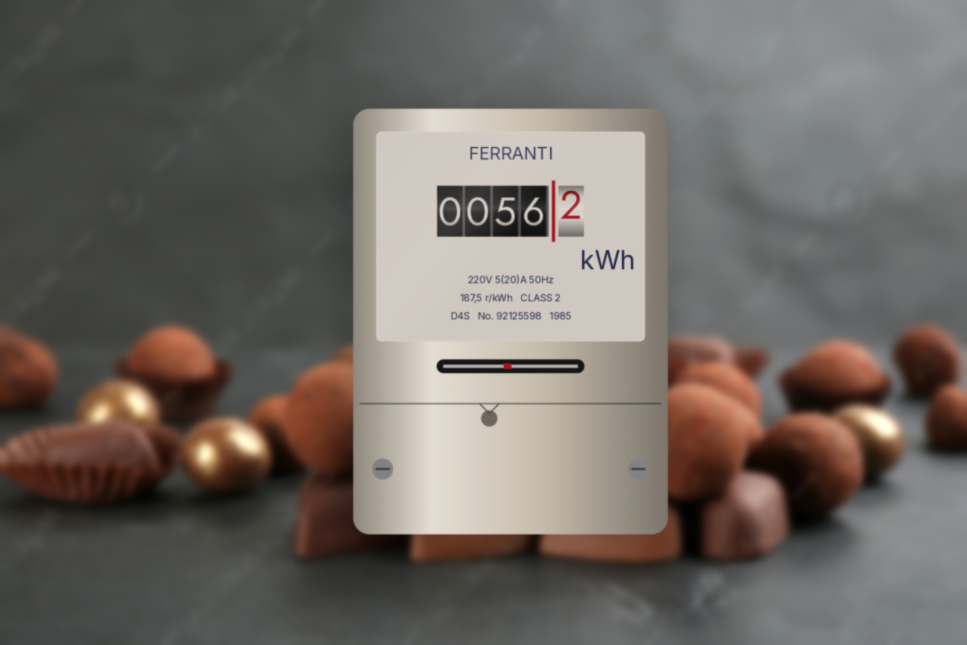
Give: 56.2 kWh
